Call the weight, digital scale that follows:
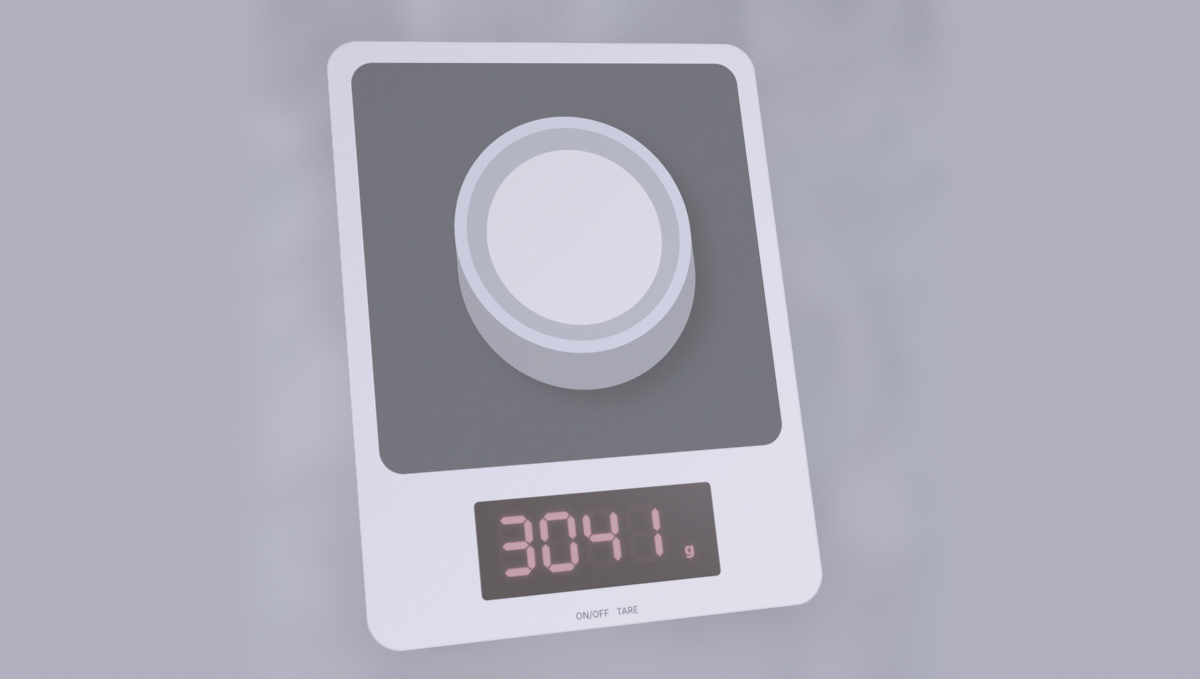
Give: 3041 g
